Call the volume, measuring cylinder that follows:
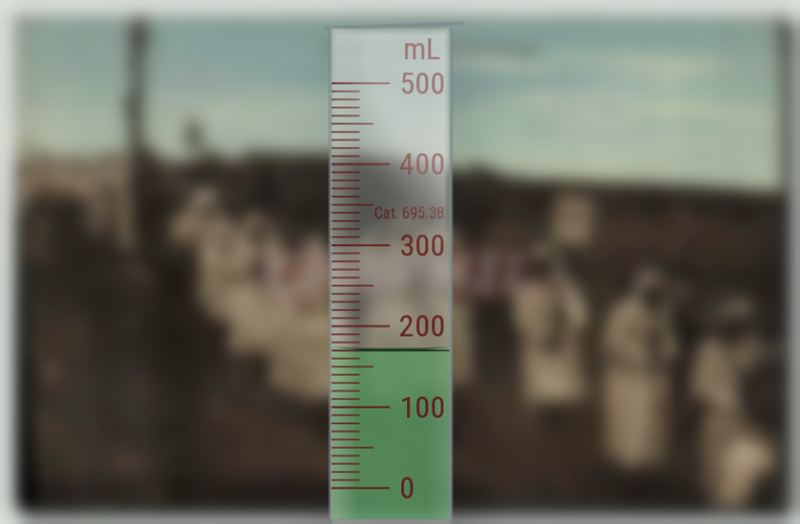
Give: 170 mL
